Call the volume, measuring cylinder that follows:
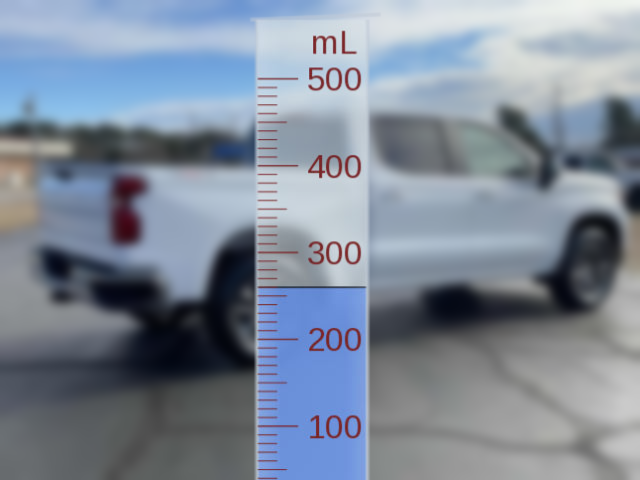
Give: 260 mL
